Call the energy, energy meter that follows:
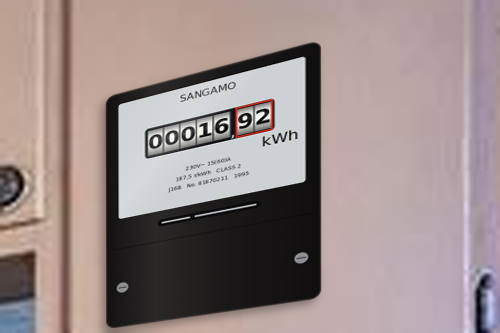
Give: 16.92 kWh
